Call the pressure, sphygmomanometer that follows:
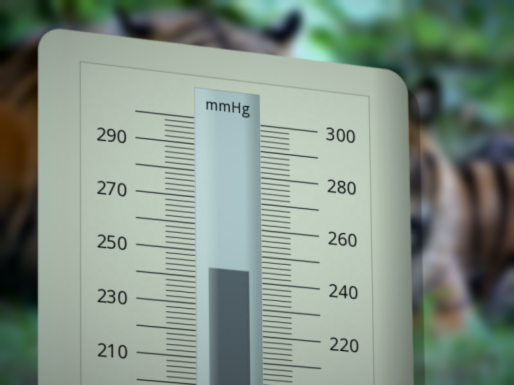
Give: 244 mmHg
